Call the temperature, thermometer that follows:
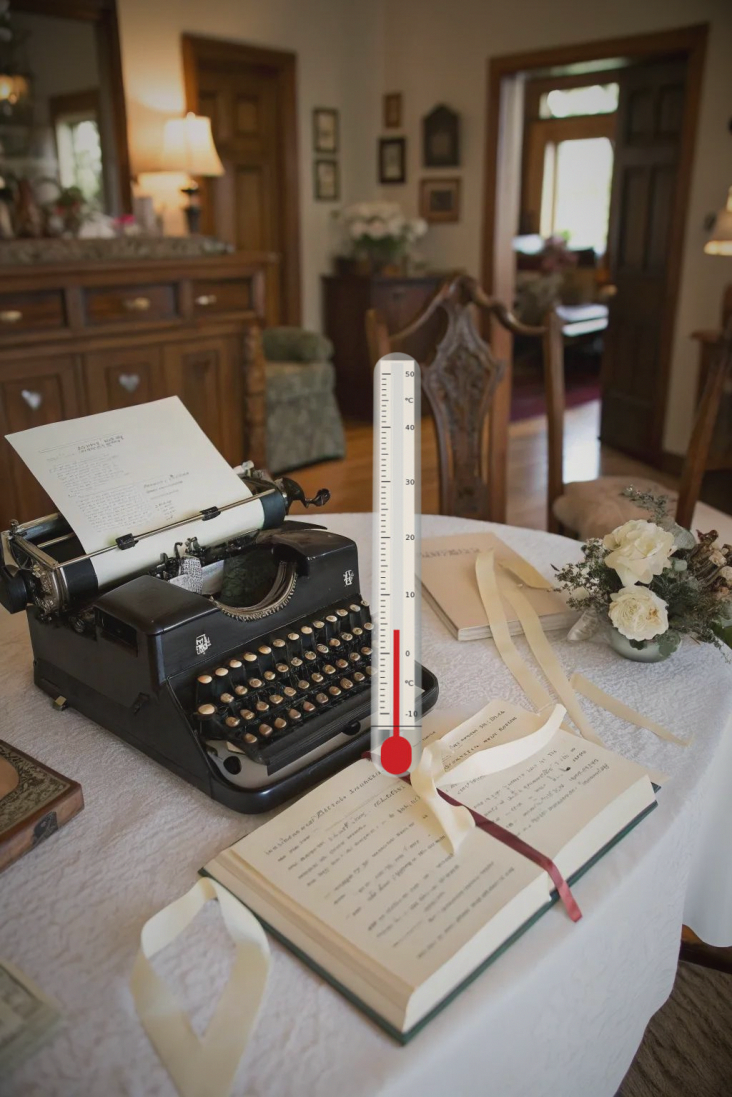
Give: 4 °C
